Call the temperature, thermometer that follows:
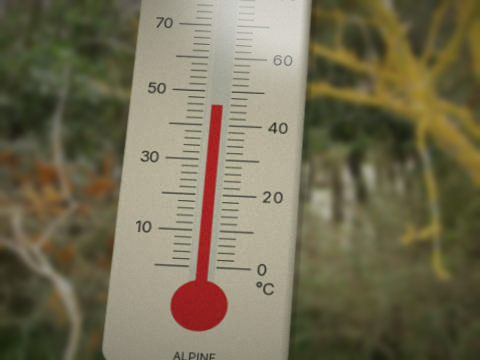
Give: 46 °C
